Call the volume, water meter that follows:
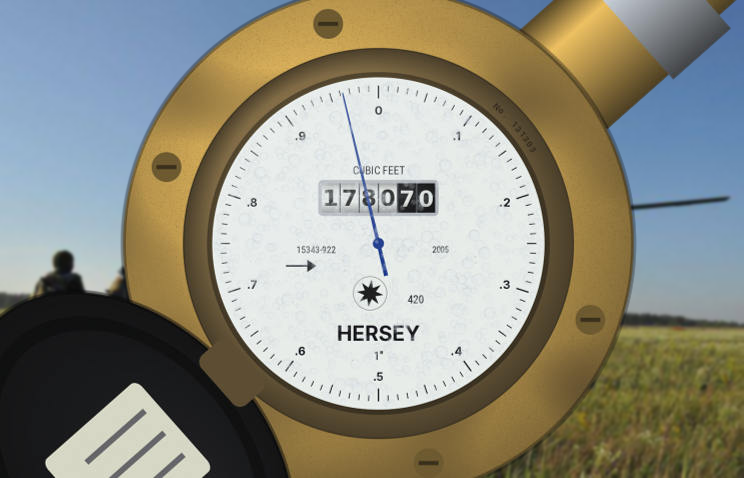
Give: 178069.96 ft³
